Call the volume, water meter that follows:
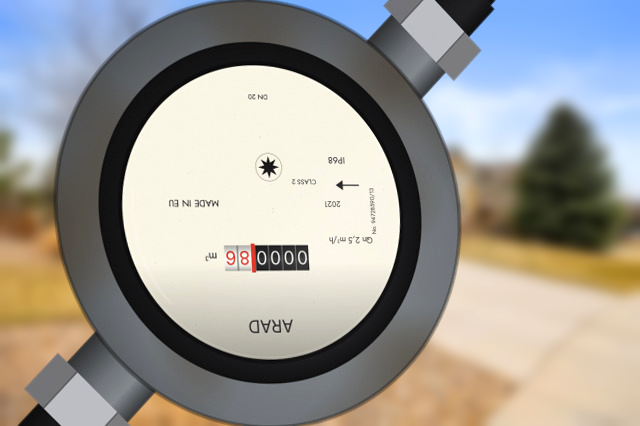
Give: 0.86 m³
